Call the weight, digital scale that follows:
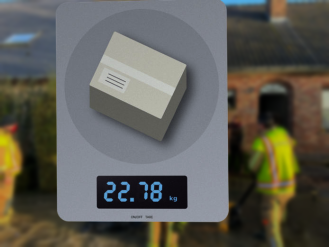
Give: 22.78 kg
